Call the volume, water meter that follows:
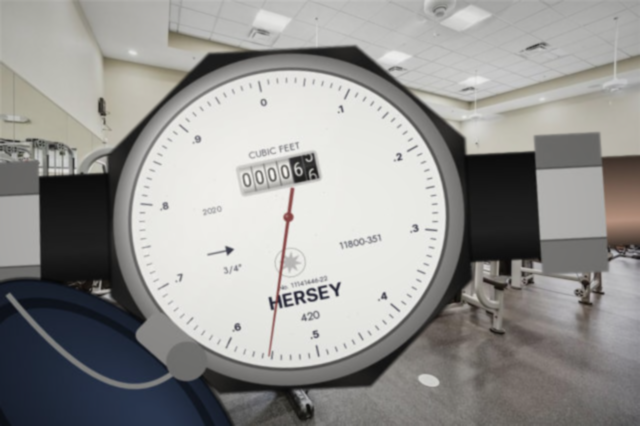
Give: 65.55 ft³
